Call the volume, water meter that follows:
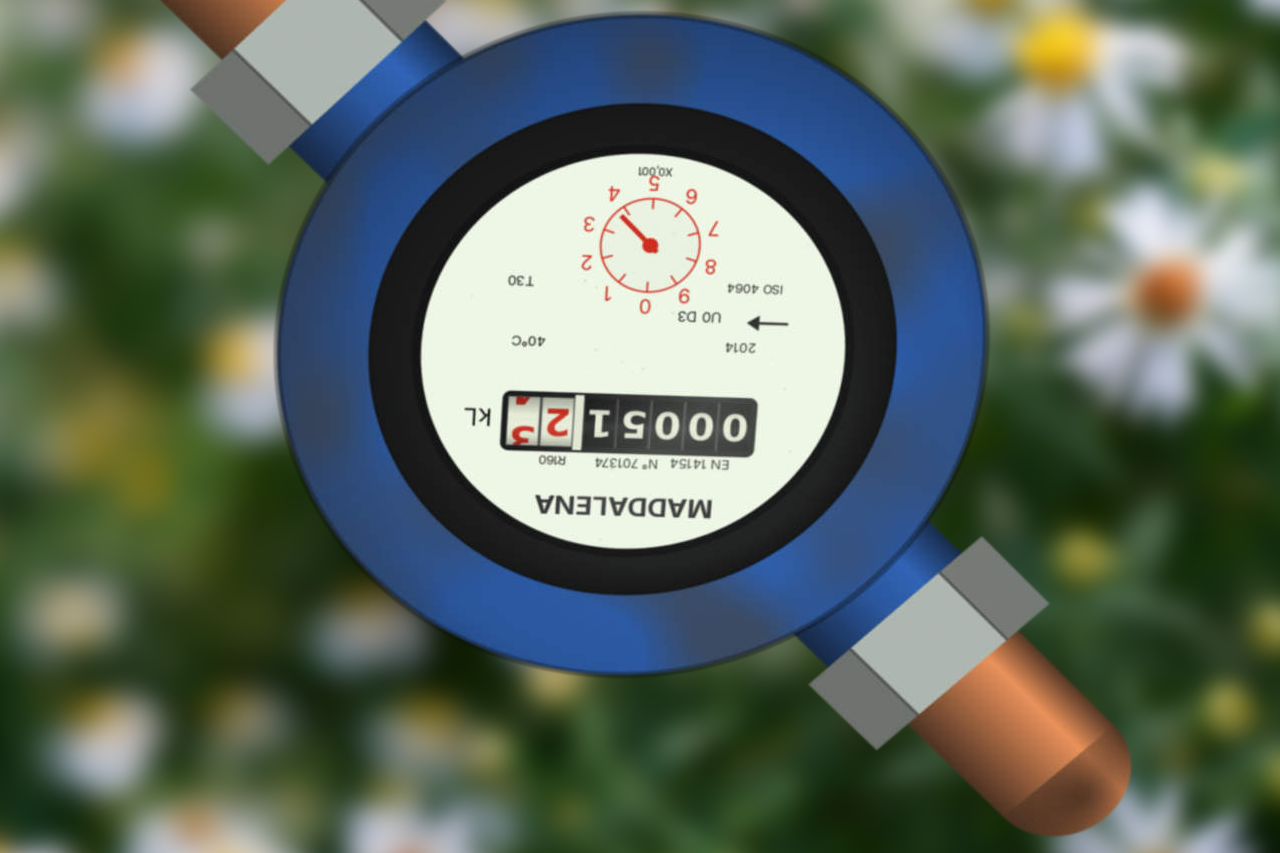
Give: 51.233 kL
